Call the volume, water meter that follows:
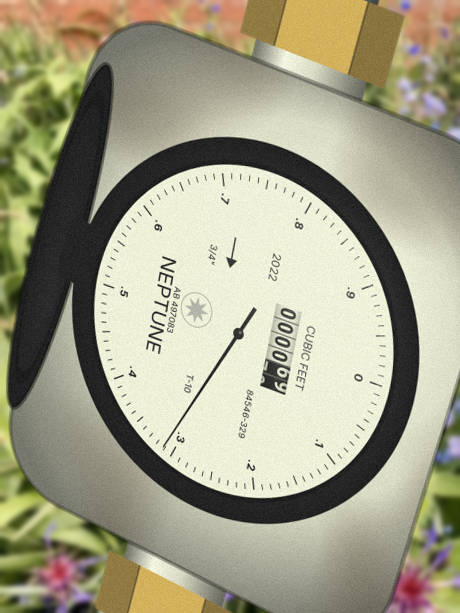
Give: 69.31 ft³
